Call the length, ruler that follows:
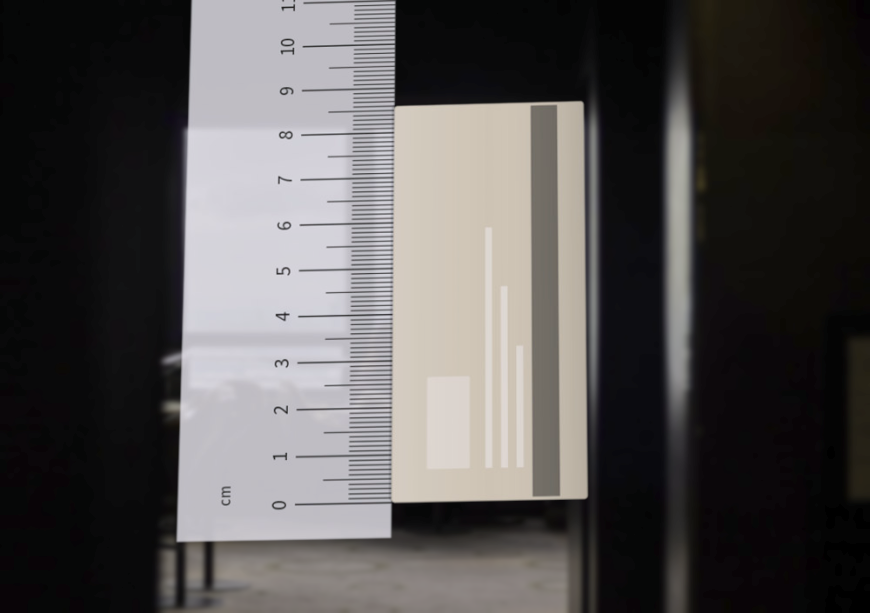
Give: 8.6 cm
